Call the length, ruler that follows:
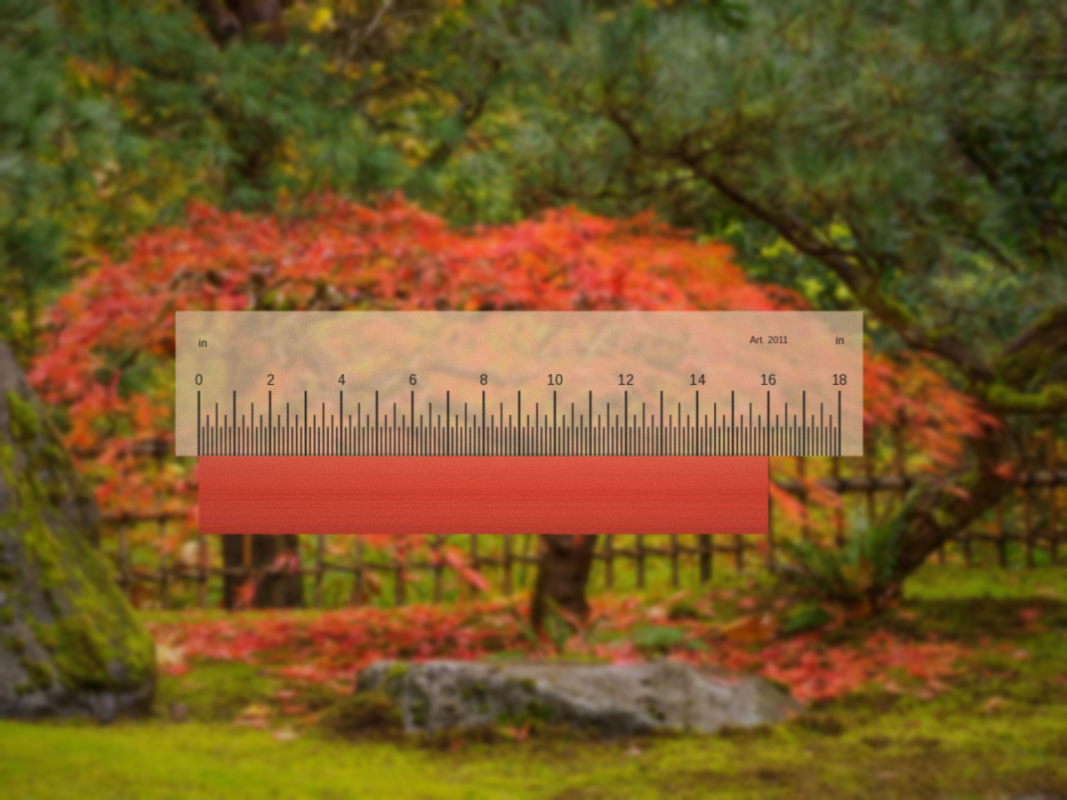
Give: 16 in
